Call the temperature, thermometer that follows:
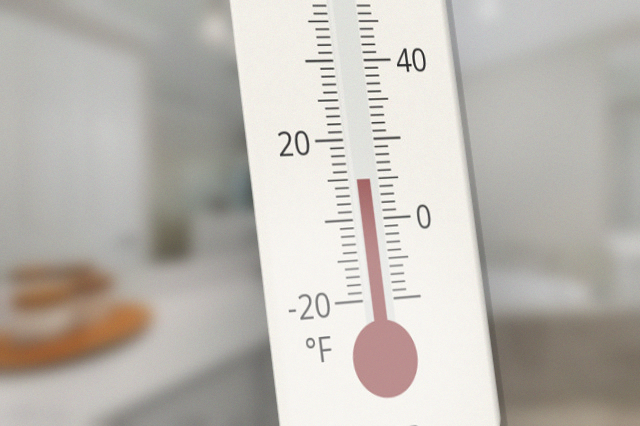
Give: 10 °F
